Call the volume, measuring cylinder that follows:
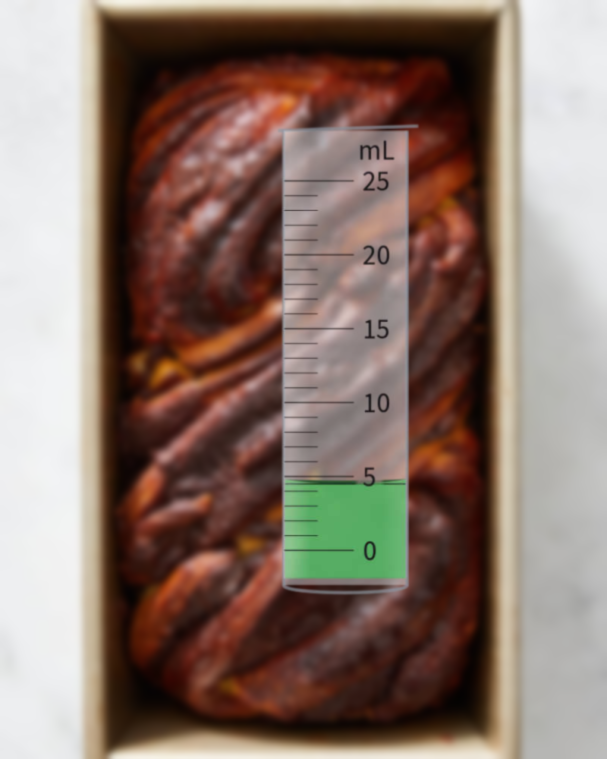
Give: 4.5 mL
